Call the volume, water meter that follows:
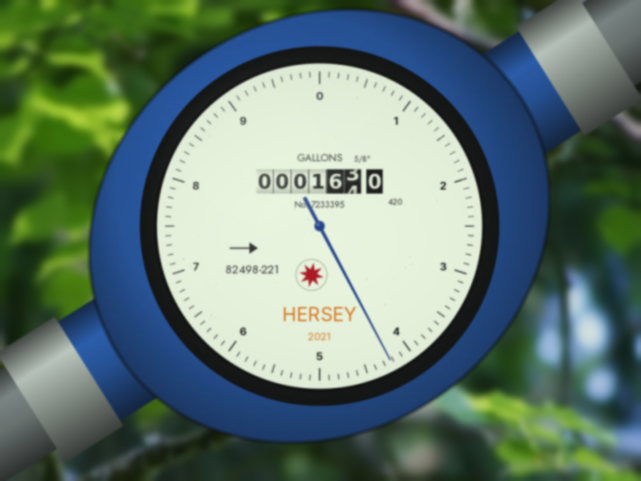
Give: 1634.2 gal
